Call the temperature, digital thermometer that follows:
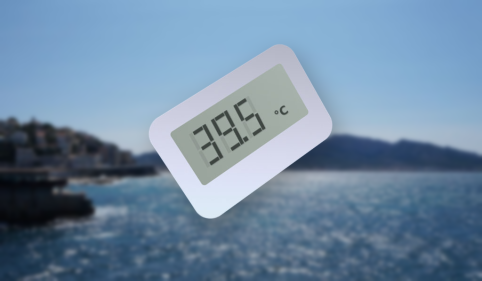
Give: 39.5 °C
